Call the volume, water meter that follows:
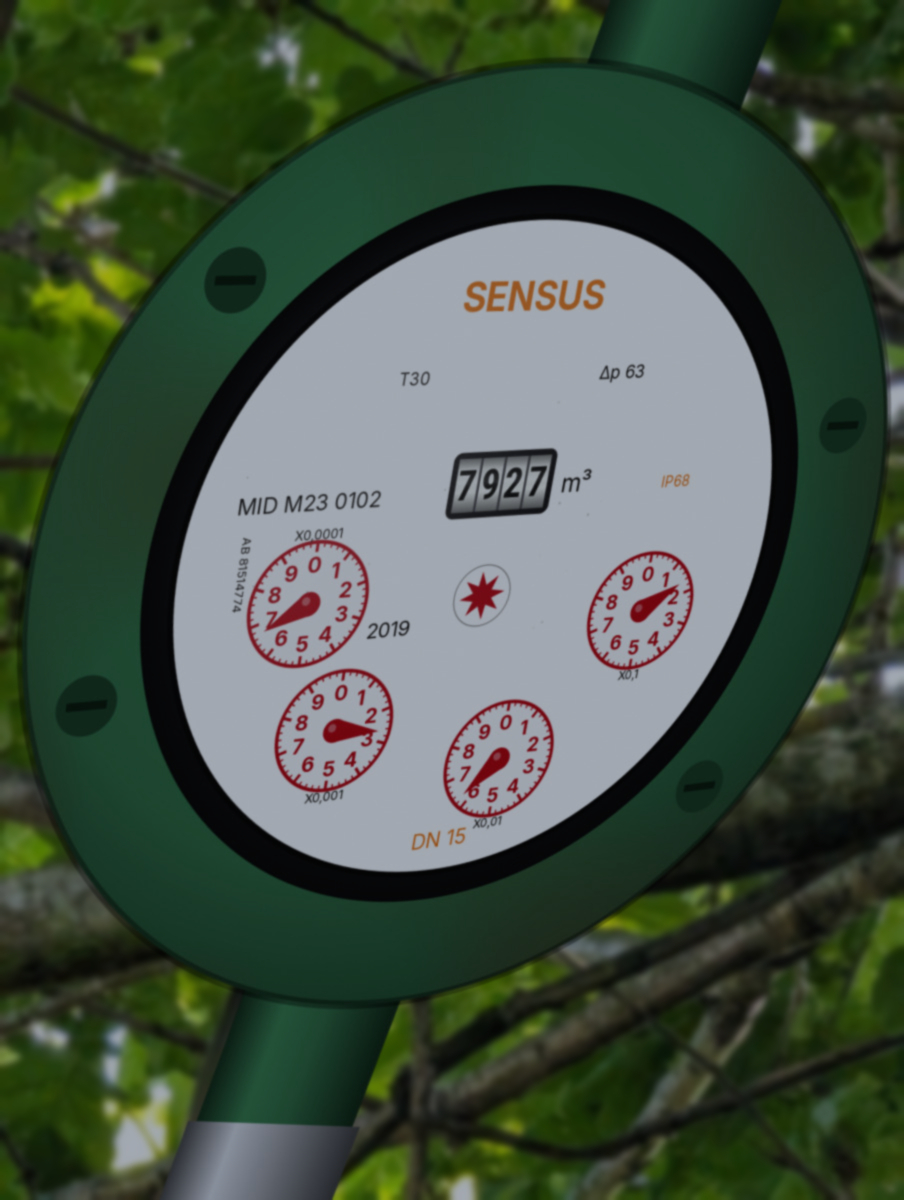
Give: 7927.1626 m³
